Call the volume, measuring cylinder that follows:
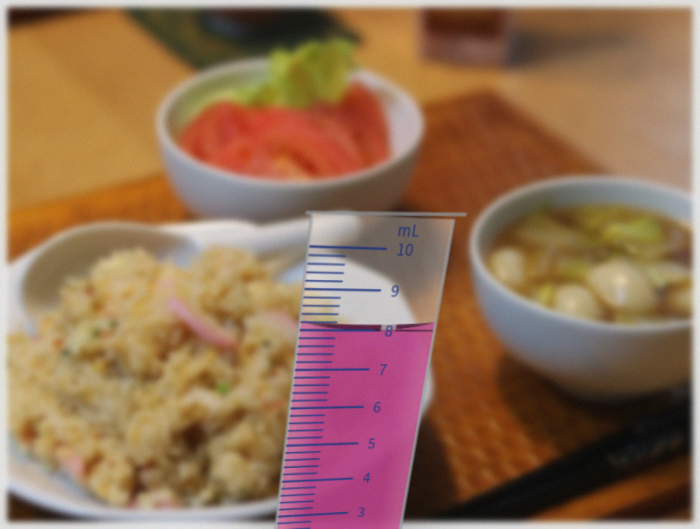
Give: 8 mL
